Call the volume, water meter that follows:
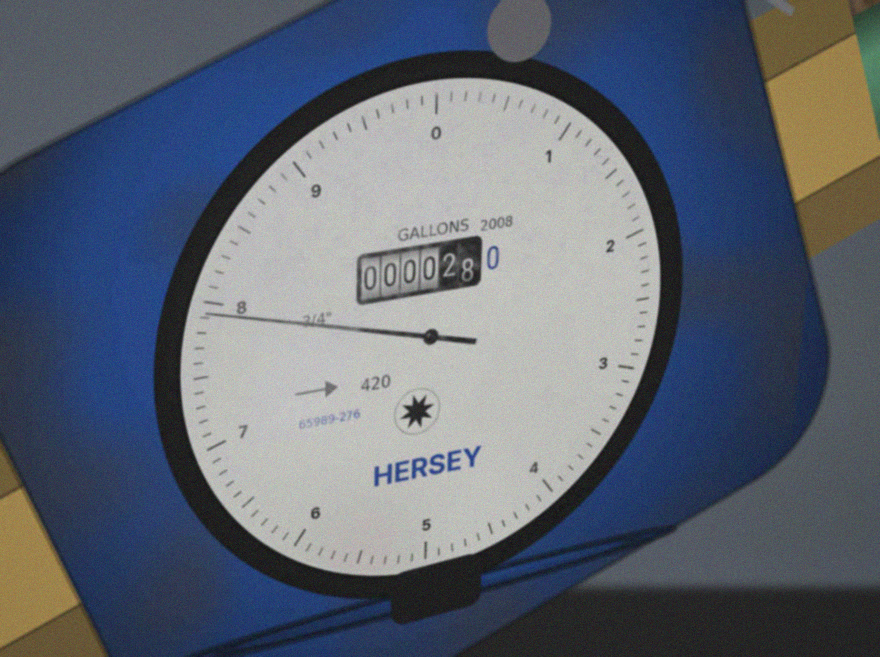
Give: 277.9 gal
